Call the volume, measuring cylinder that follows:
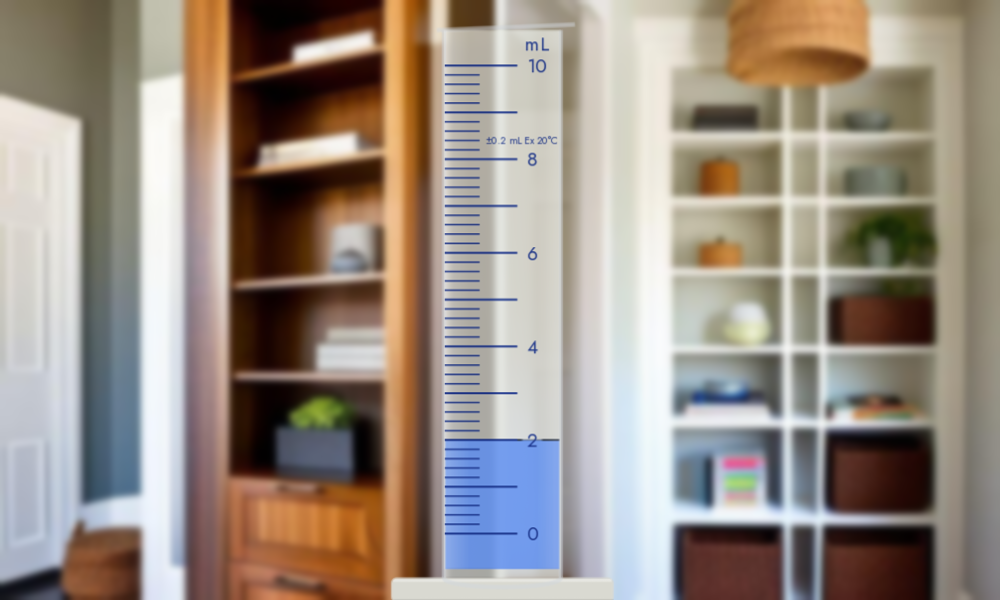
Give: 2 mL
